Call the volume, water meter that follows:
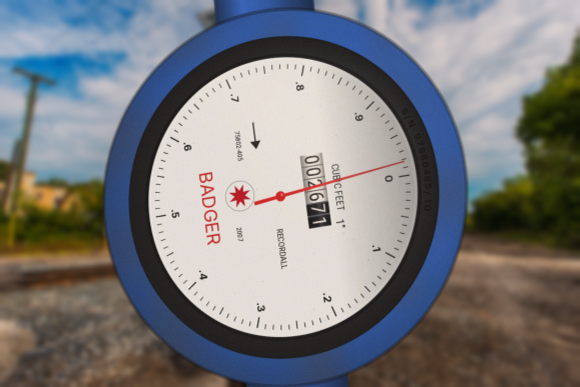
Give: 2670.98 ft³
